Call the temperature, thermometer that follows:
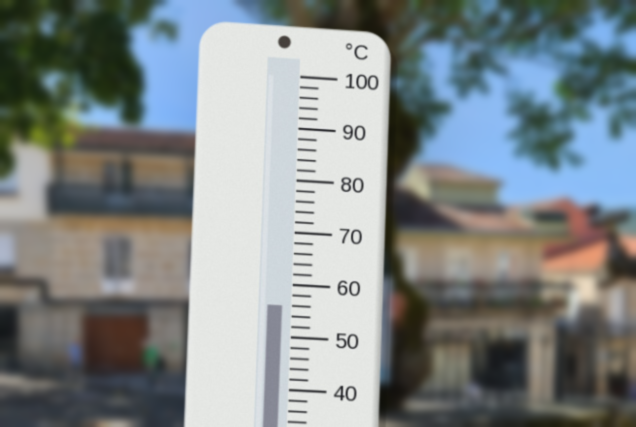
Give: 56 °C
